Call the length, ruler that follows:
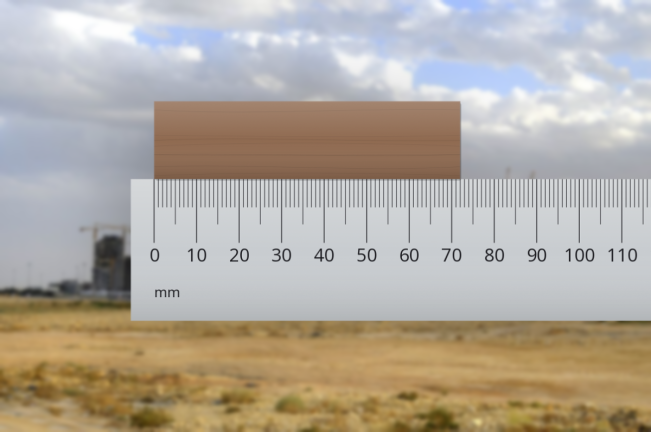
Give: 72 mm
